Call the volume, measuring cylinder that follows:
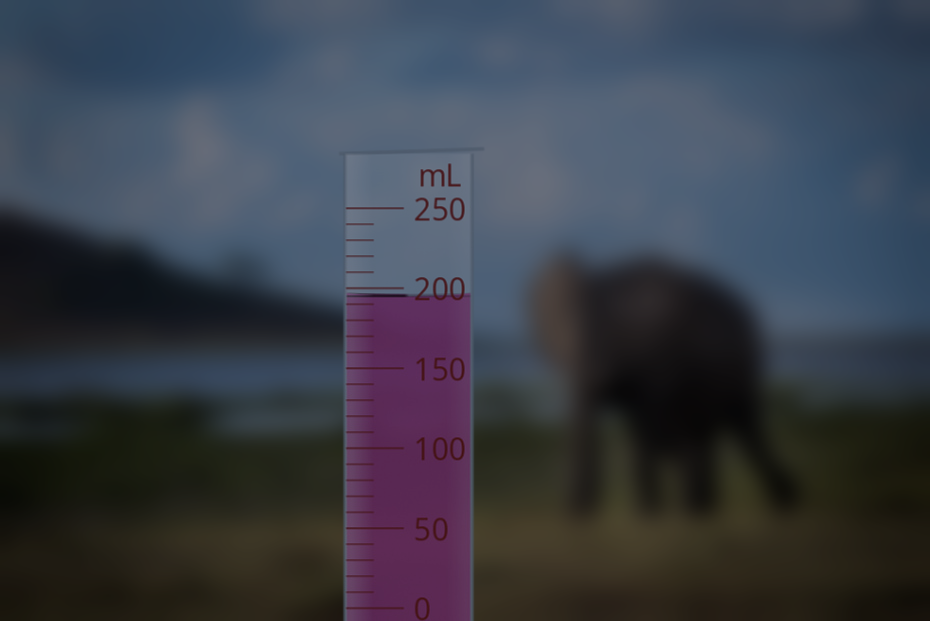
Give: 195 mL
